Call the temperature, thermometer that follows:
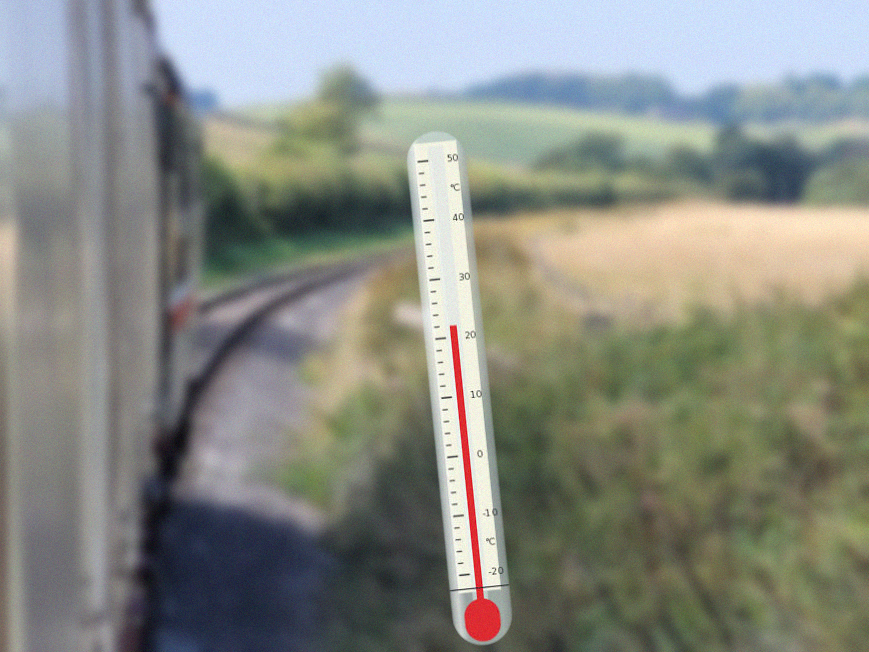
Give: 22 °C
